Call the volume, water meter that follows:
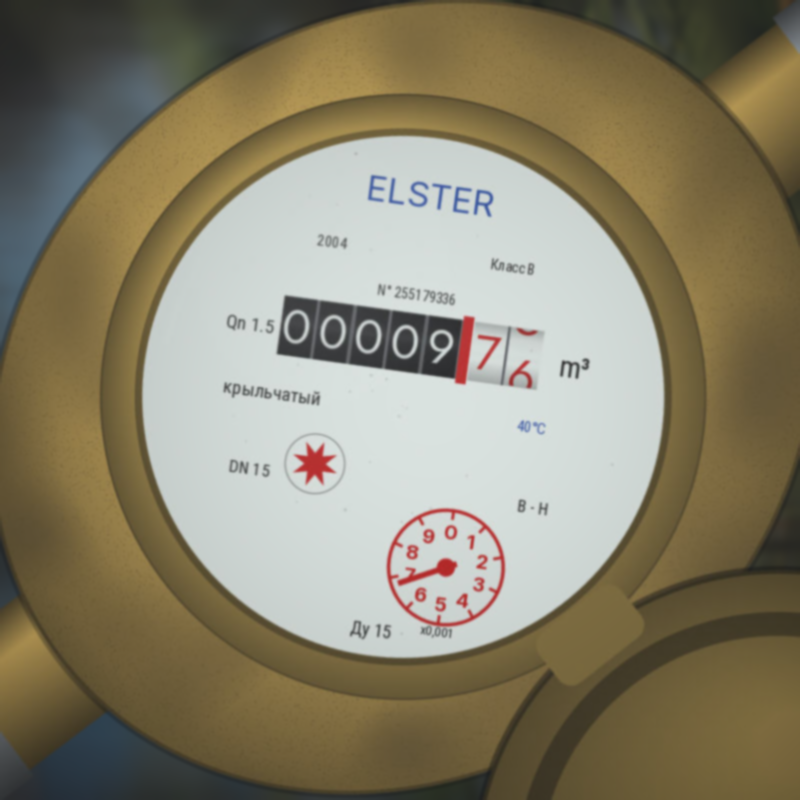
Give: 9.756 m³
